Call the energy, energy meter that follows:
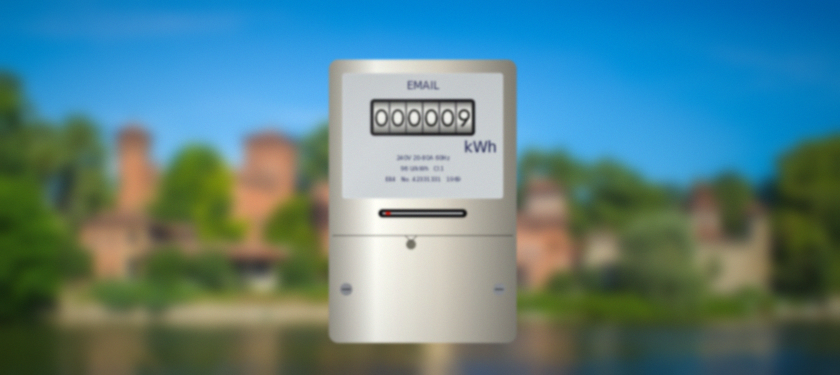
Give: 9 kWh
